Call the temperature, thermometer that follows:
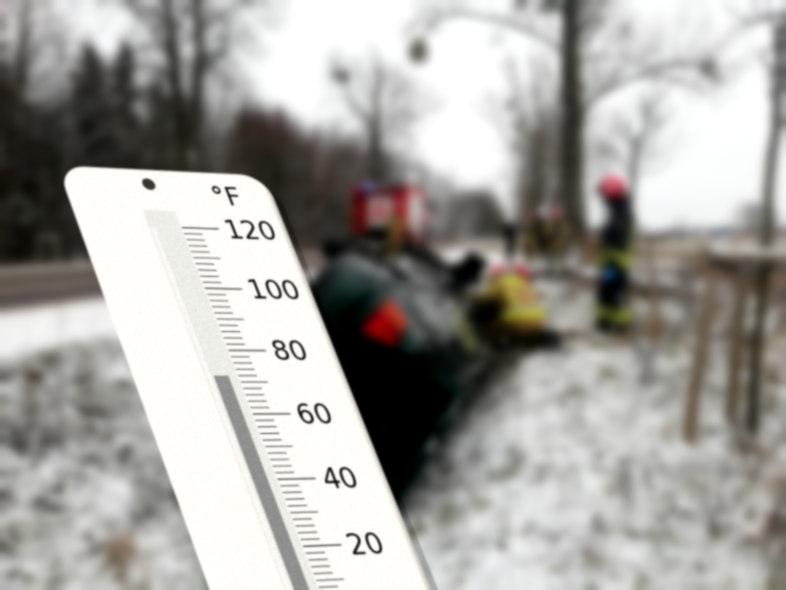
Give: 72 °F
